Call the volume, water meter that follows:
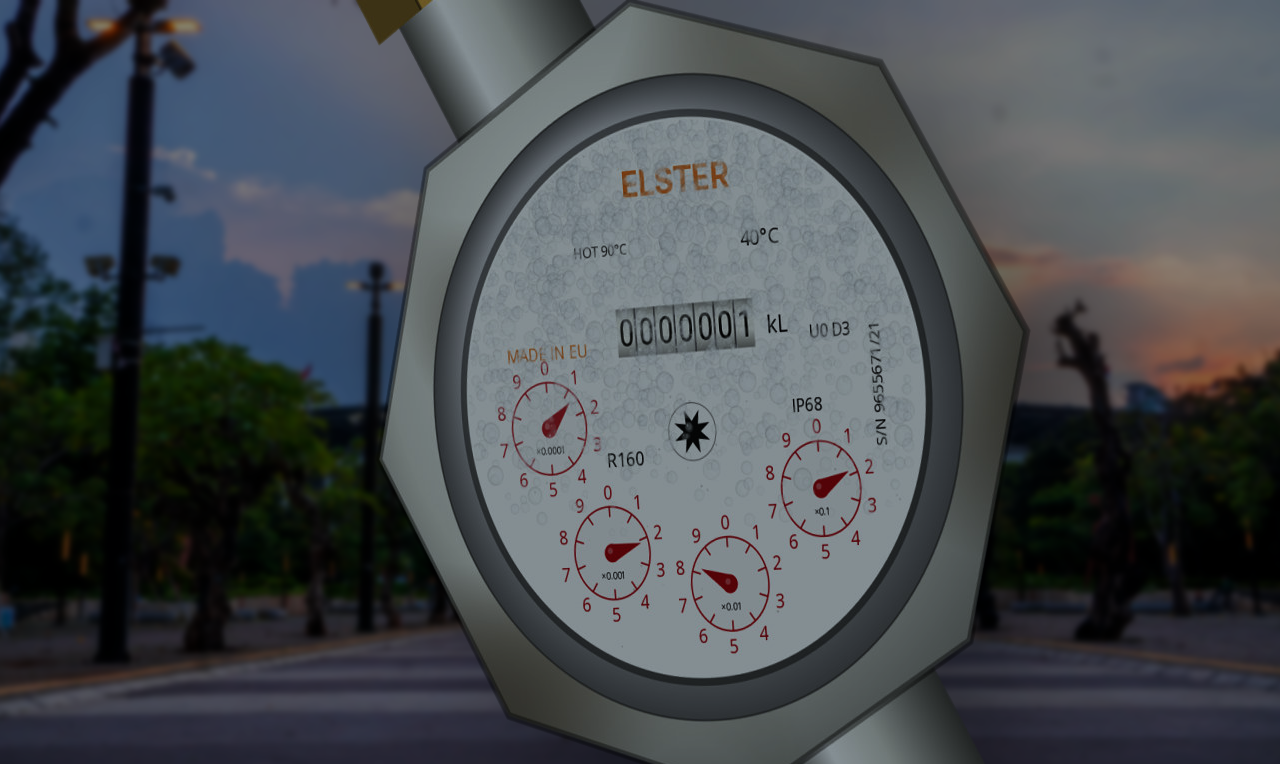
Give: 1.1821 kL
